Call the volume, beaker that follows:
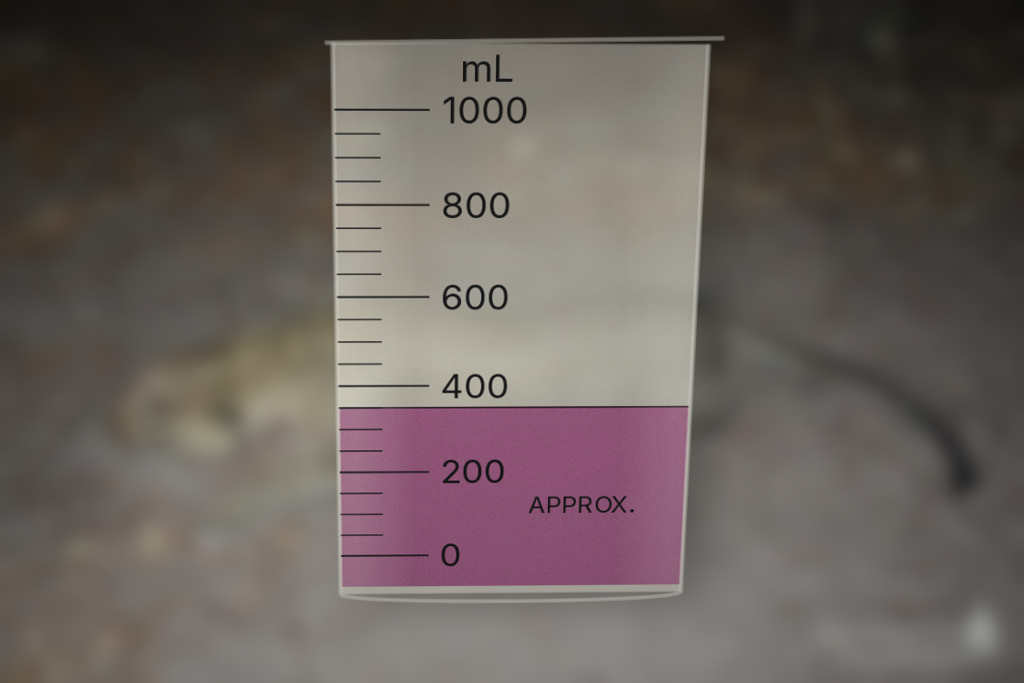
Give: 350 mL
